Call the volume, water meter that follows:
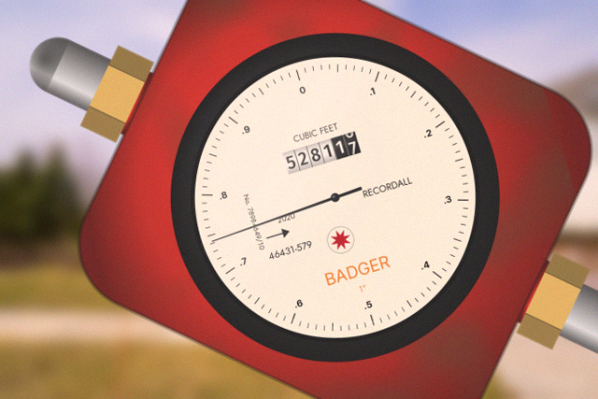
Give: 528116.74 ft³
